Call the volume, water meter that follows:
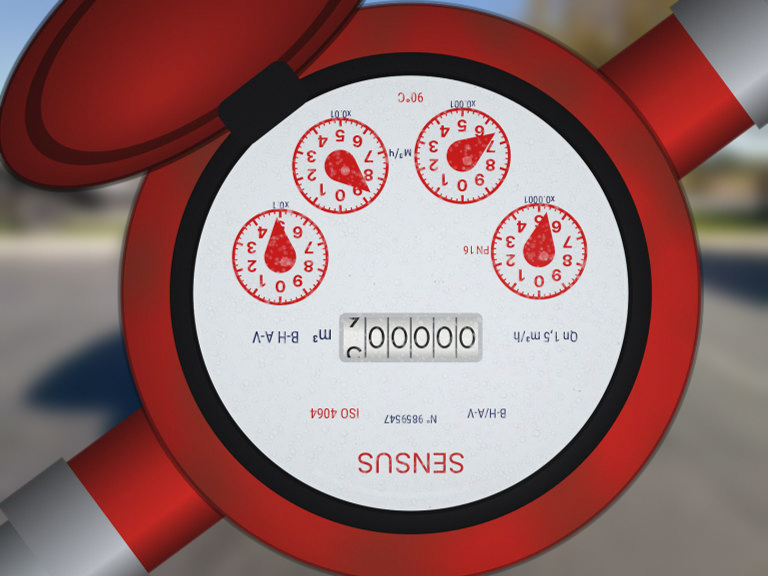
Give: 5.4865 m³
